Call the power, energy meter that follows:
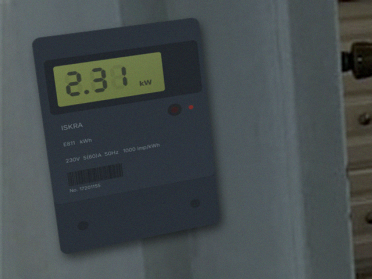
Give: 2.31 kW
